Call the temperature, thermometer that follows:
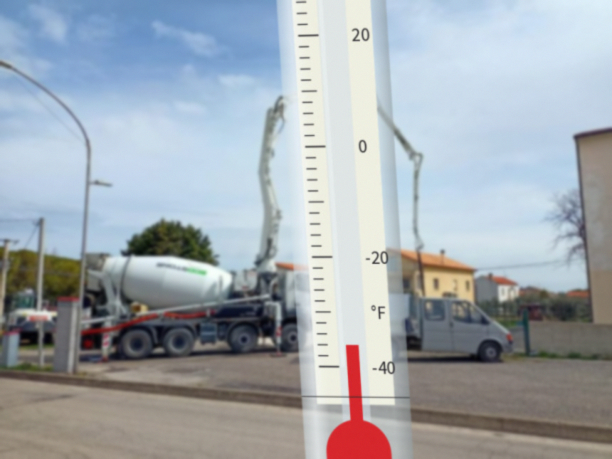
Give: -36 °F
